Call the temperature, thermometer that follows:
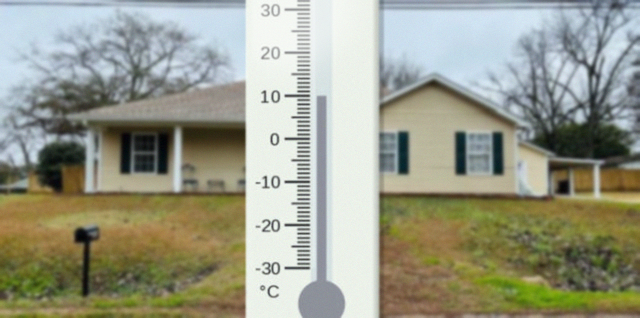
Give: 10 °C
